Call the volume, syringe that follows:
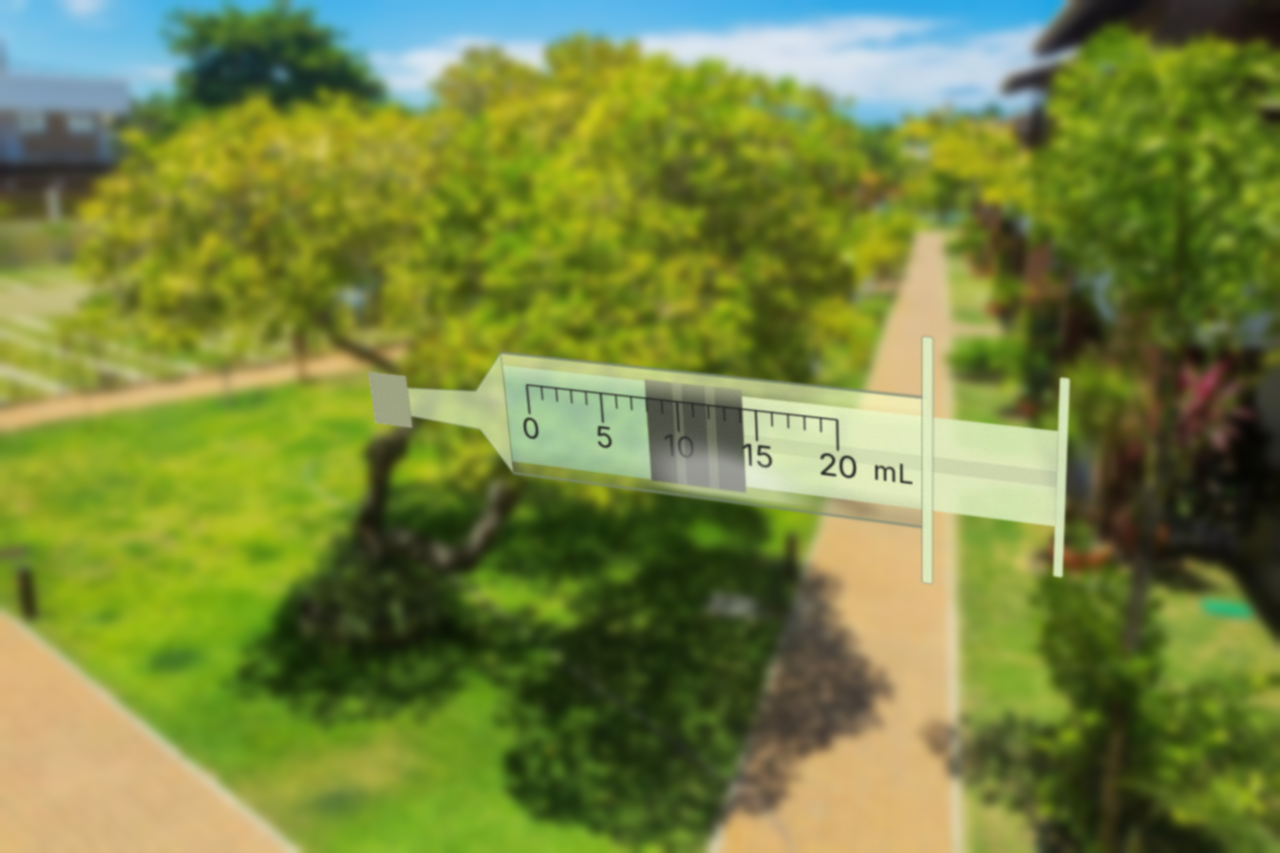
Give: 8 mL
